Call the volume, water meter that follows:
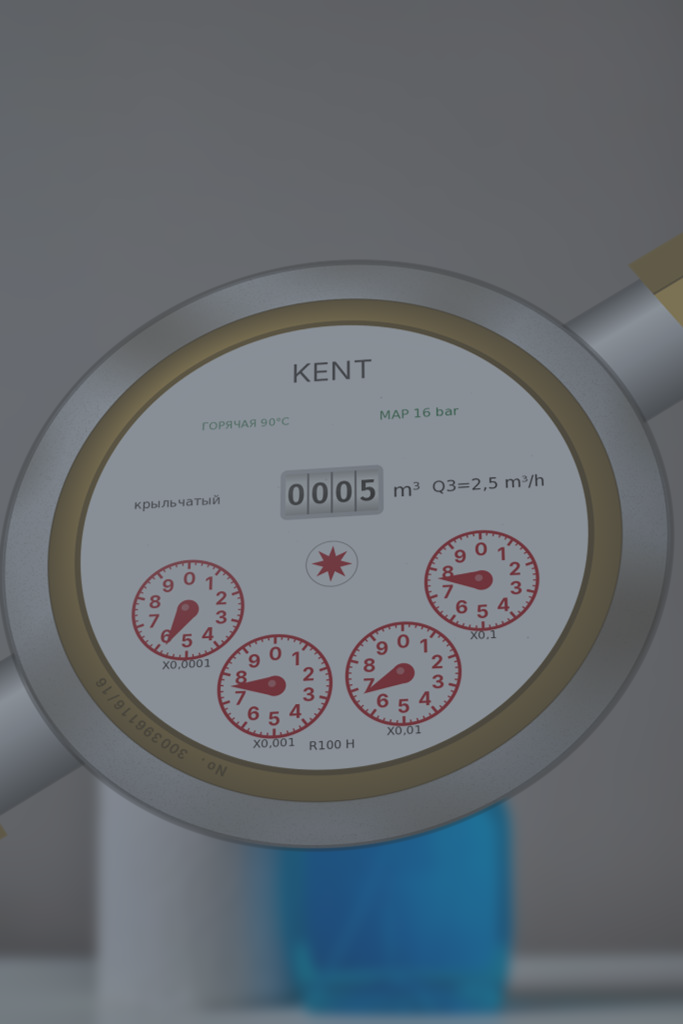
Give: 5.7675 m³
